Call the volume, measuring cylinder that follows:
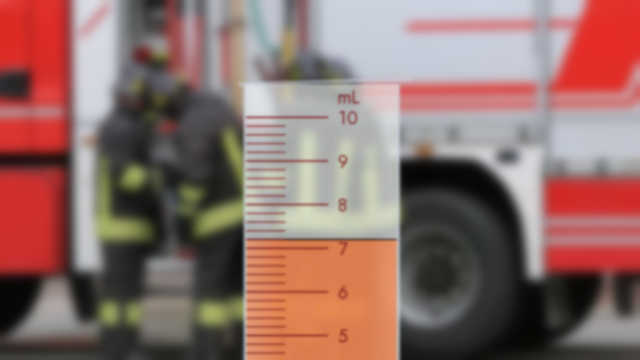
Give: 7.2 mL
